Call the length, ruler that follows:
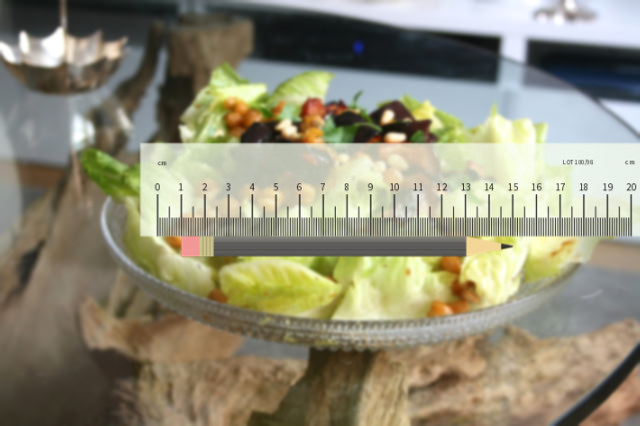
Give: 14 cm
